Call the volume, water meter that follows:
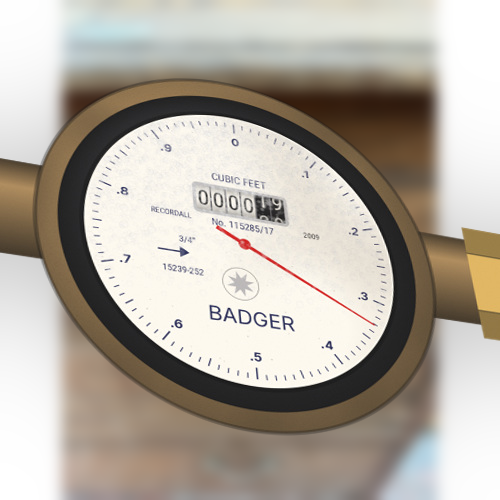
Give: 19.33 ft³
